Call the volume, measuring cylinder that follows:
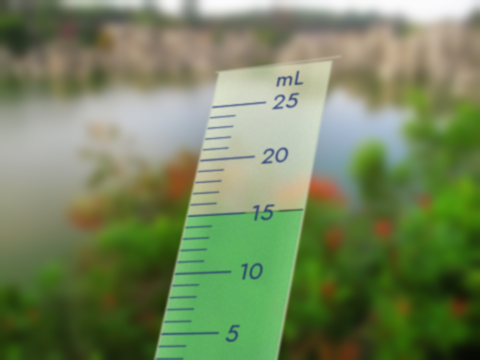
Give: 15 mL
